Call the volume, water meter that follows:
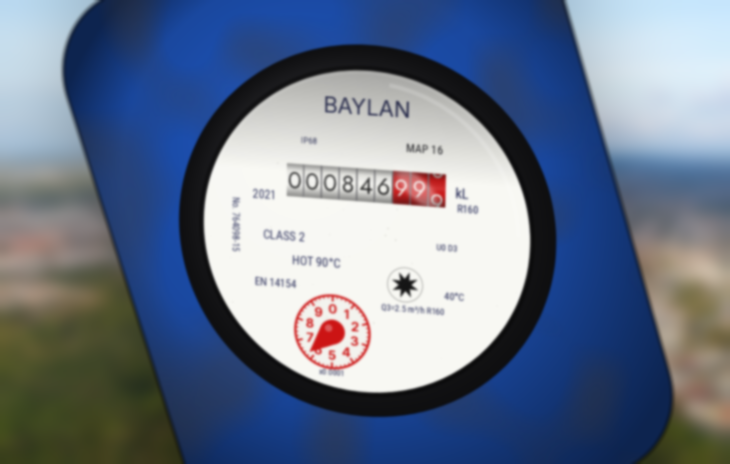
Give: 846.9986 kL
